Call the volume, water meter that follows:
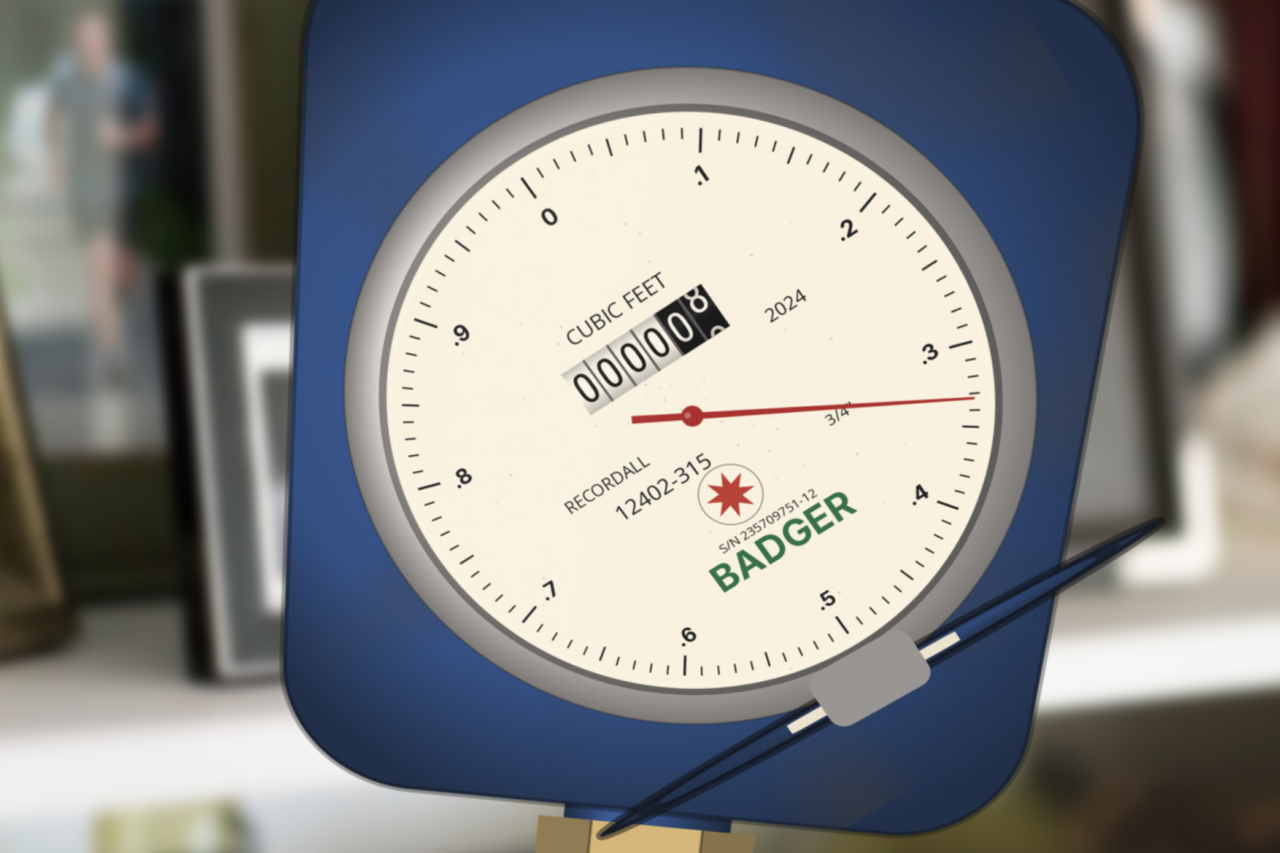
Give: 8.33 ft³
